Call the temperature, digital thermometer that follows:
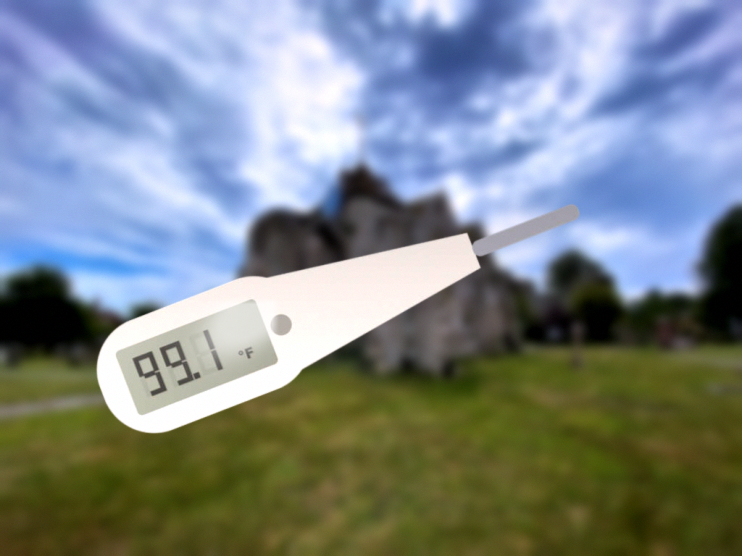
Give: 99.1 °F
